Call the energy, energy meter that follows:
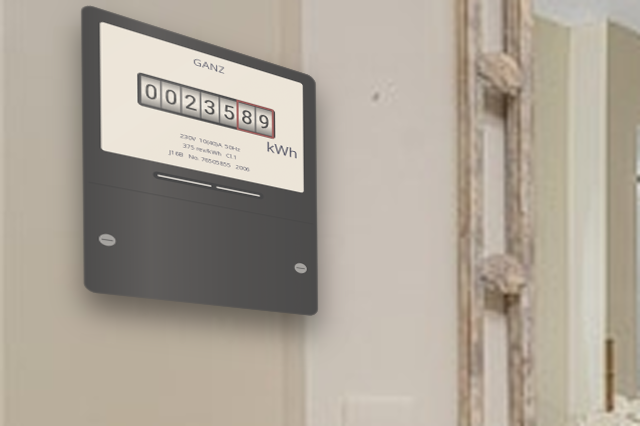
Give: 235.89 kWh
